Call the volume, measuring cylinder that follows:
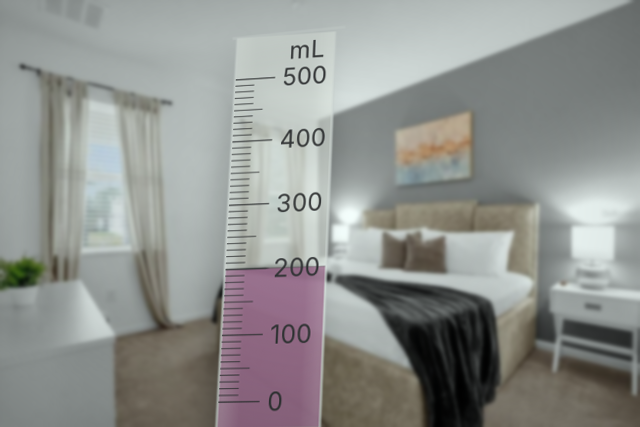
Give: 200 mL
